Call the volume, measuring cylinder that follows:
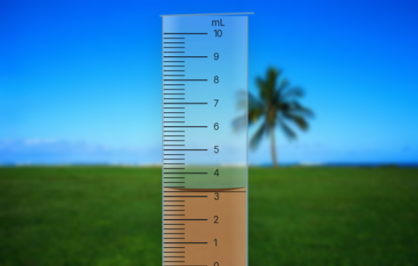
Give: 3.2 mL
